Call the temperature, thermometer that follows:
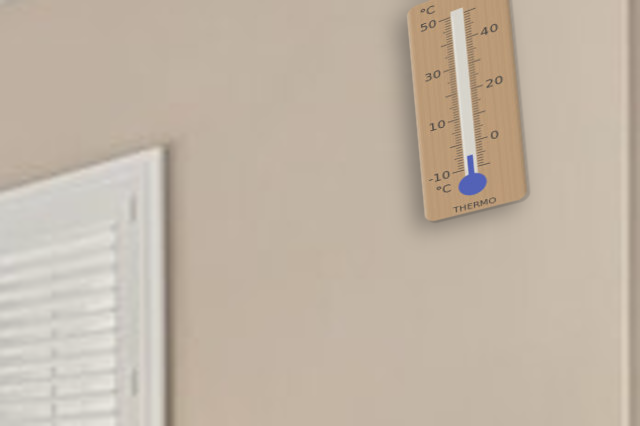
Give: -5 °C
